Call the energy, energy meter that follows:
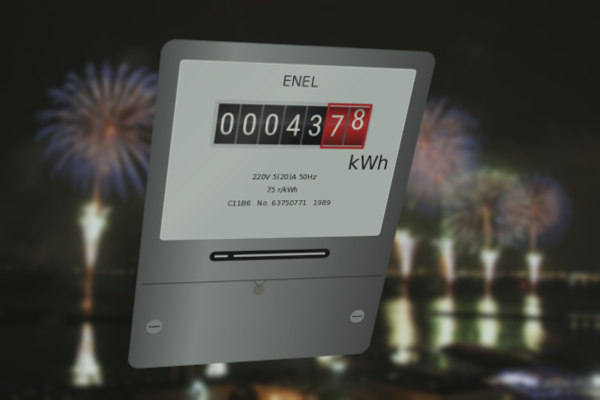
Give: 43.78 kWh
